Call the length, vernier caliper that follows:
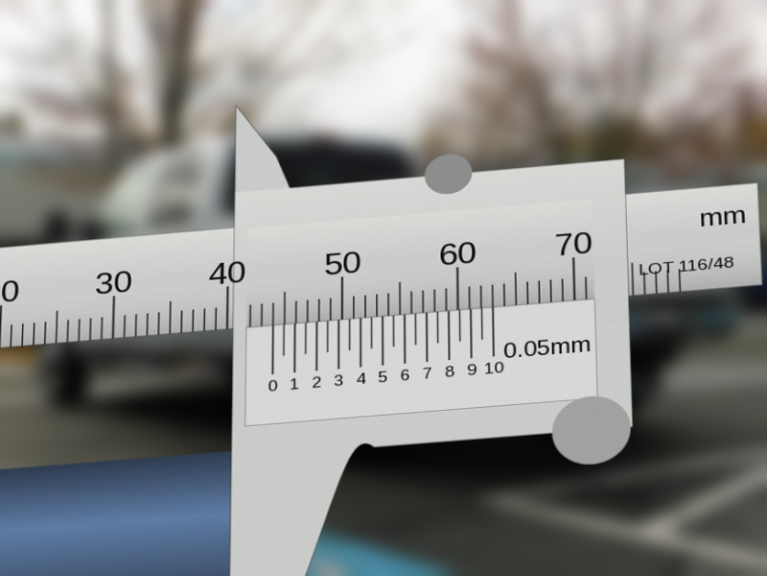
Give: 44.0 mm
